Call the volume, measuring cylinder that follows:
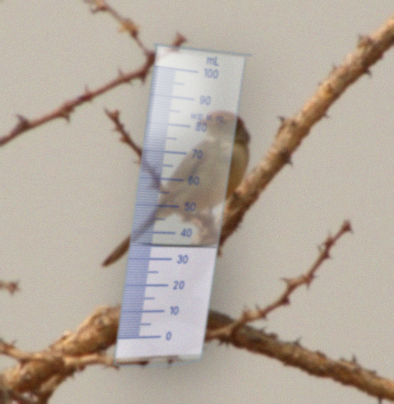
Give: 35 mL
